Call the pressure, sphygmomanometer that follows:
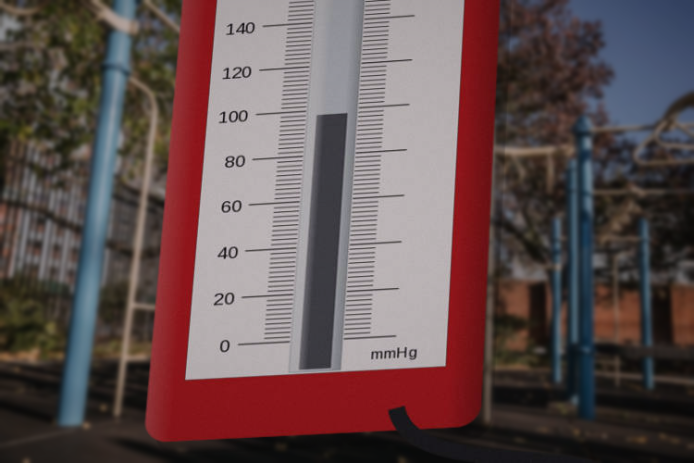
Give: 98 mmHg
